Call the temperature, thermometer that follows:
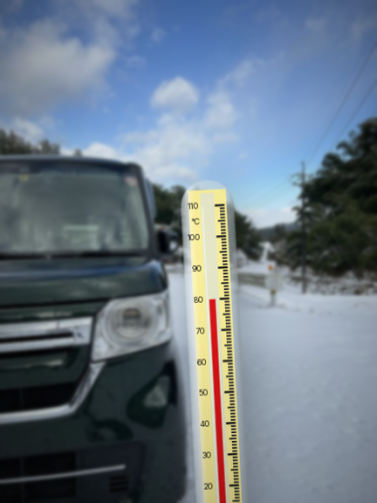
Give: 80 °C
